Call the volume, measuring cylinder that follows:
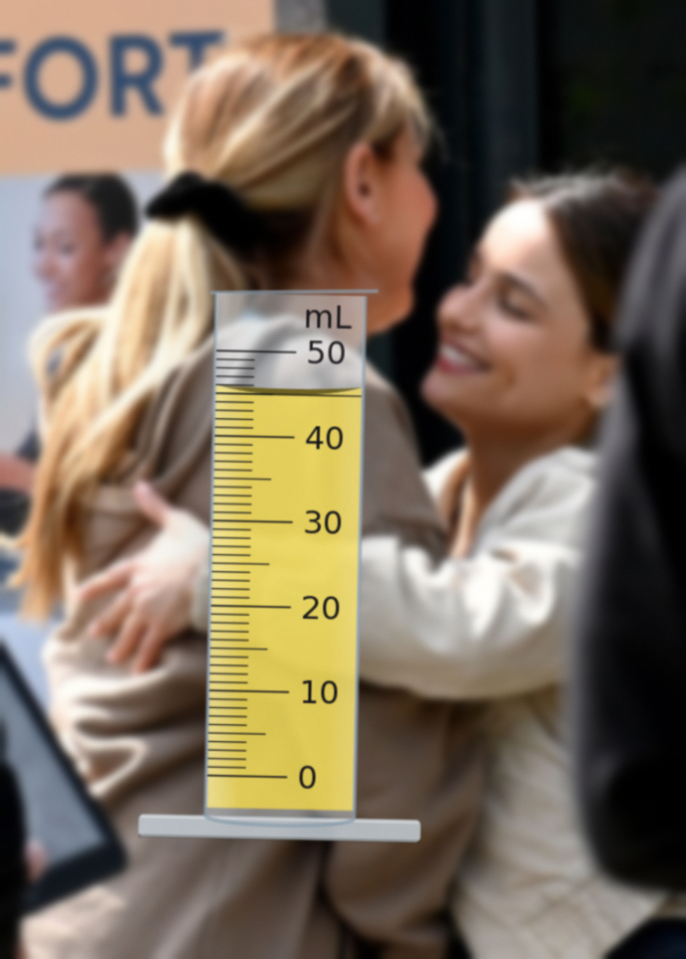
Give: 45 mL
